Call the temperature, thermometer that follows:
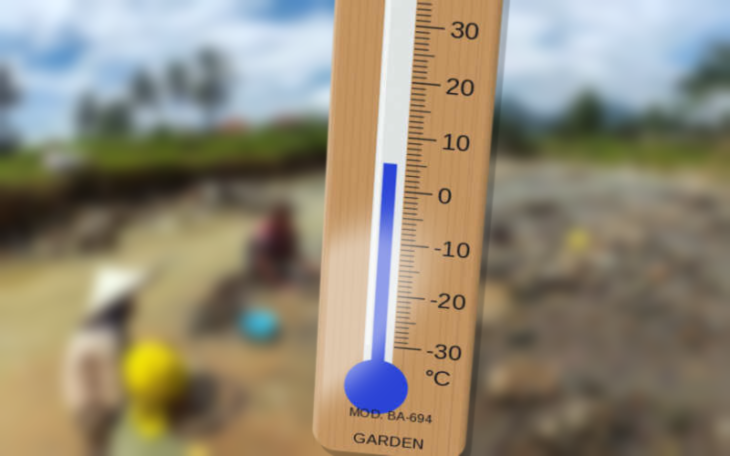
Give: 5 °C
